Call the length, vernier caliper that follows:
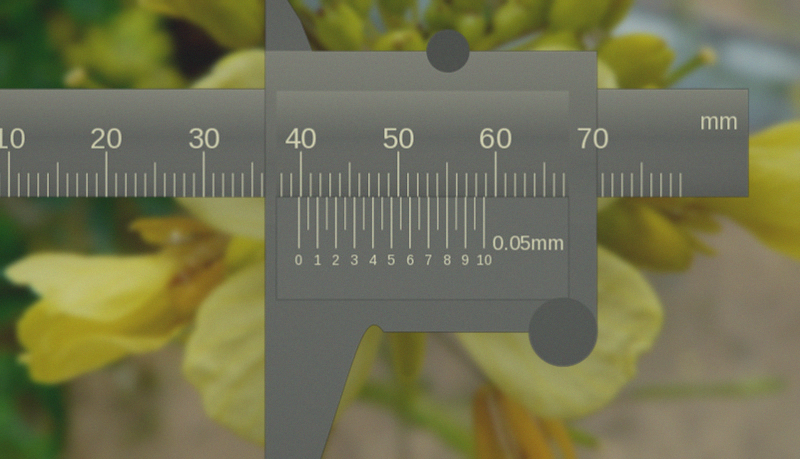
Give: 39.8 mm
